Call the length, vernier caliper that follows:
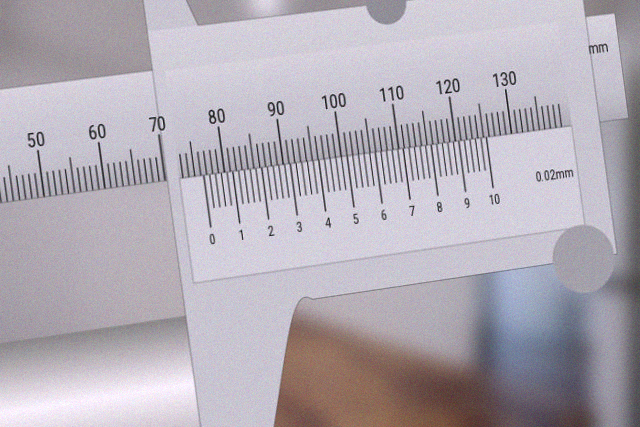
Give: 76.5 mm
